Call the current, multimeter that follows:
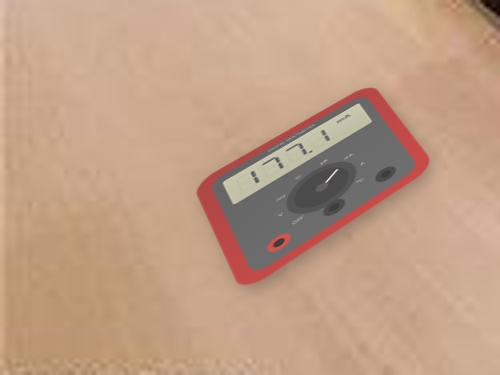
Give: 177.1 mA
